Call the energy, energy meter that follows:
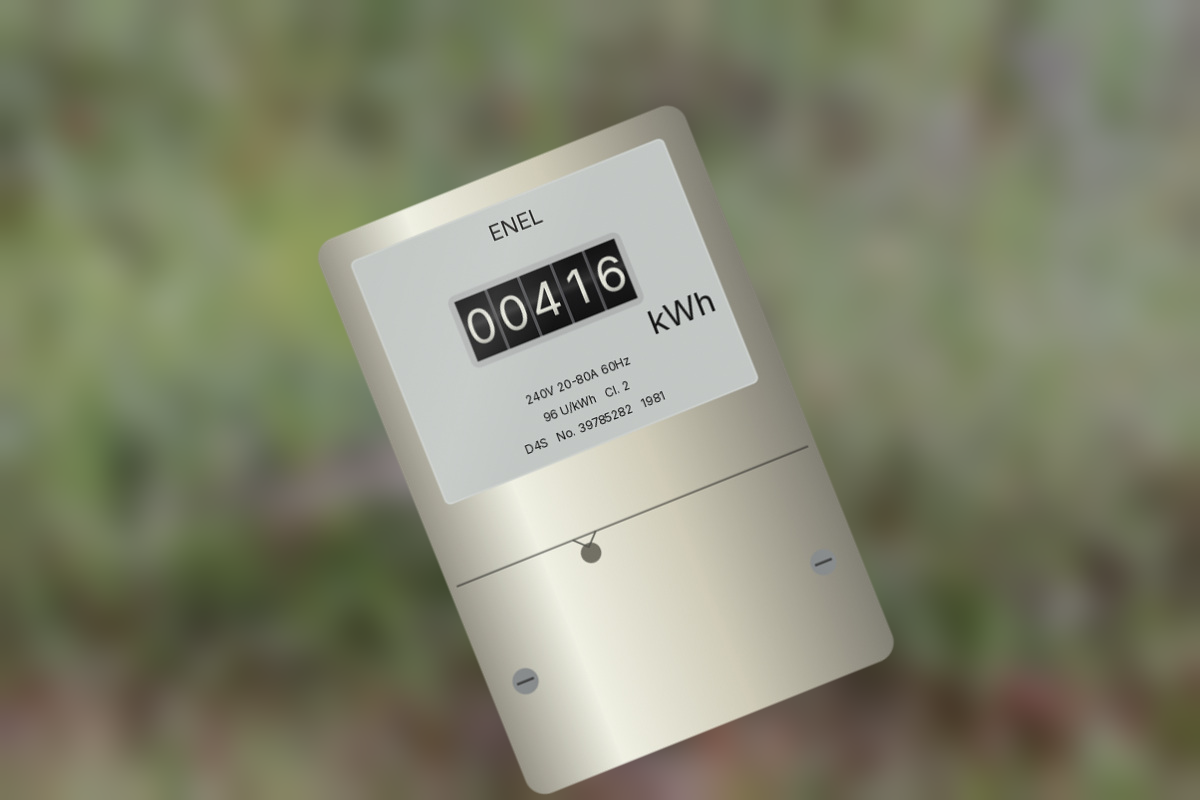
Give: 416 kWh
